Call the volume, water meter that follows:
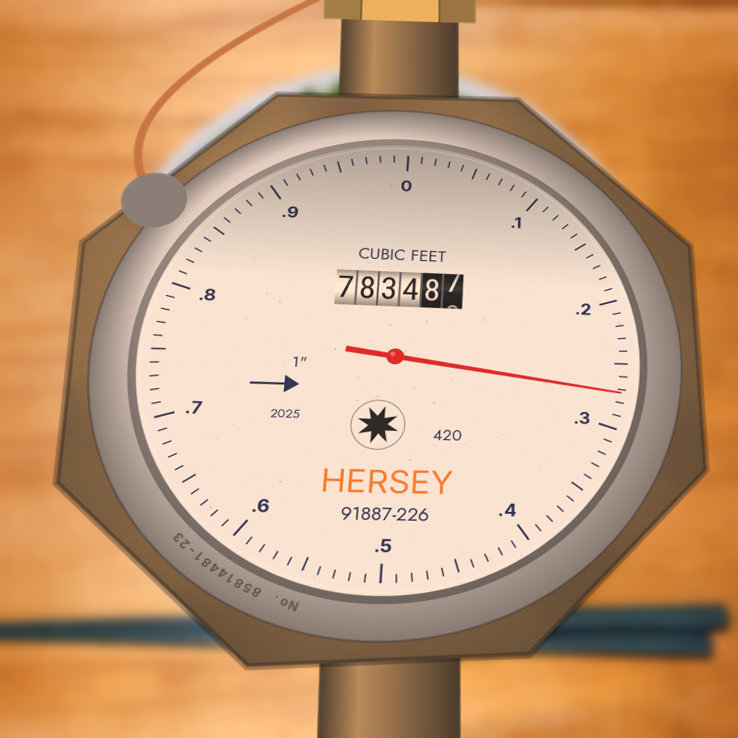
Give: 783487.27 ft³
